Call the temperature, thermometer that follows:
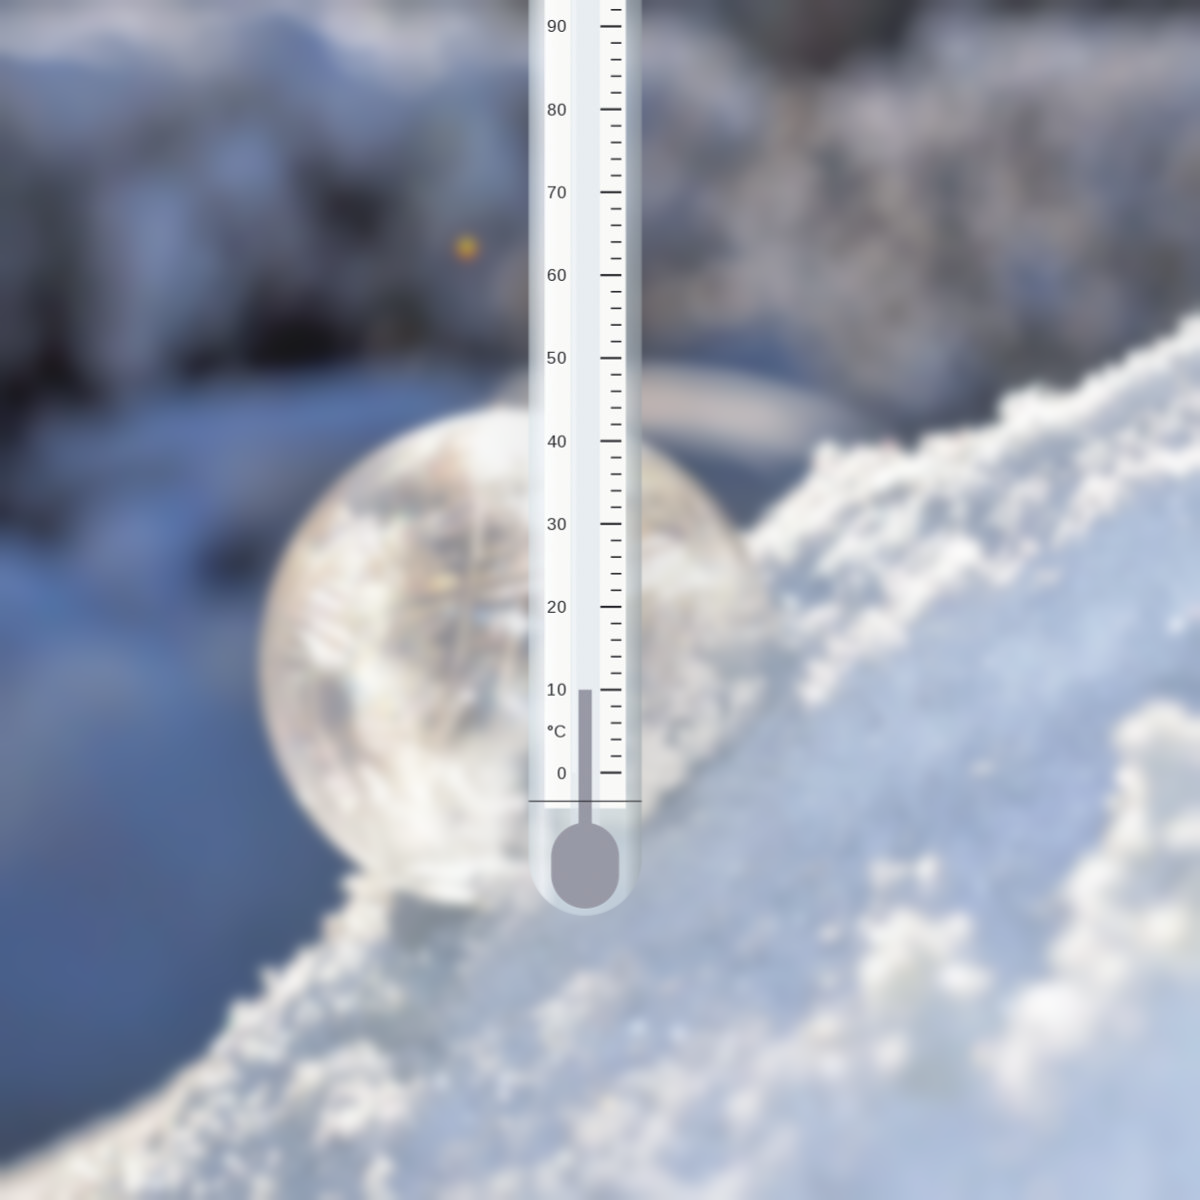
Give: 10 °C
